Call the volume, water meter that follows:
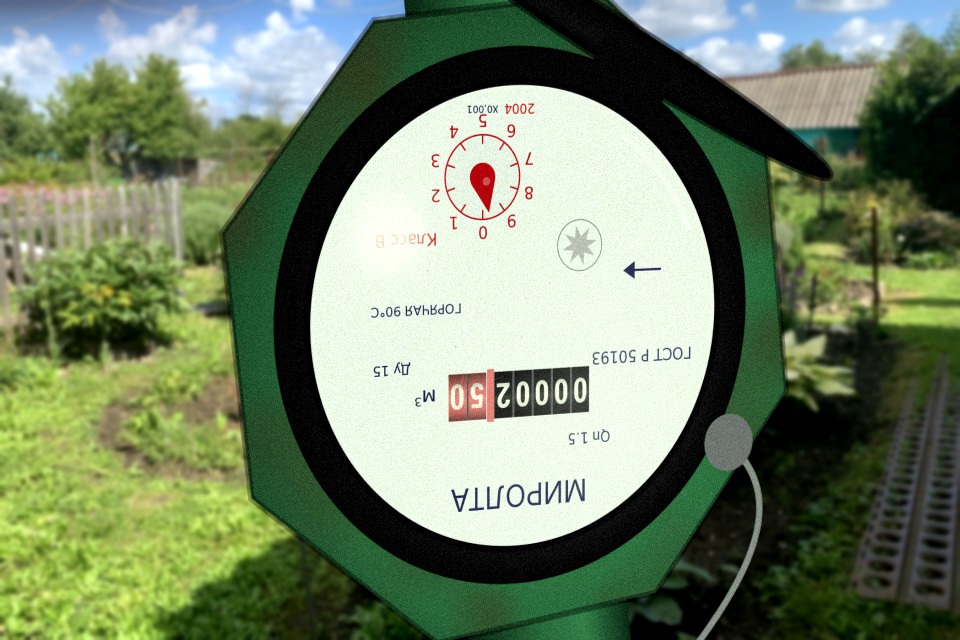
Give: 2.499 m³
